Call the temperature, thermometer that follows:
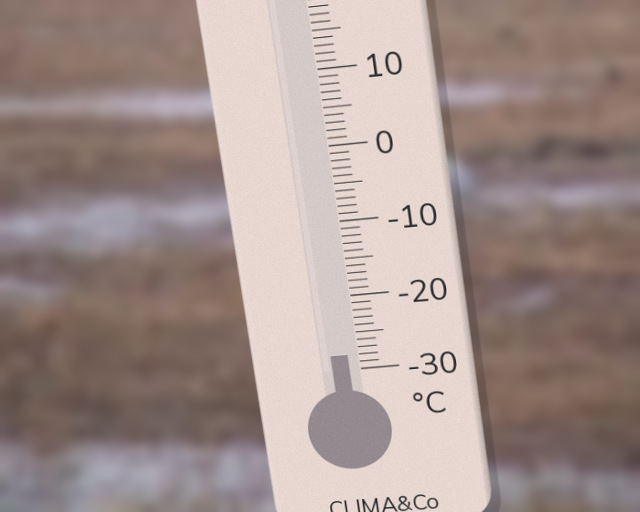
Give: -28 °C
